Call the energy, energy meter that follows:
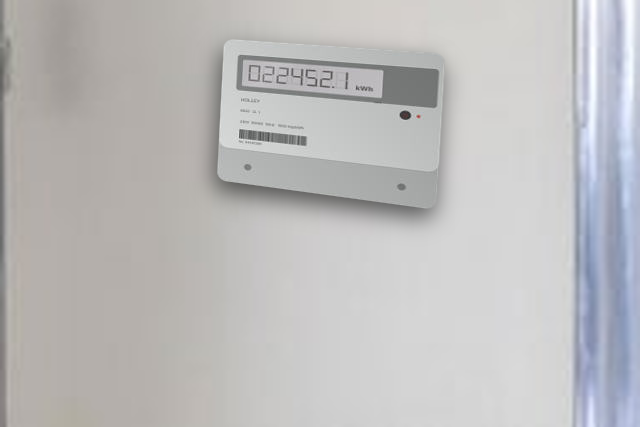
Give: 22452.1 kWh
